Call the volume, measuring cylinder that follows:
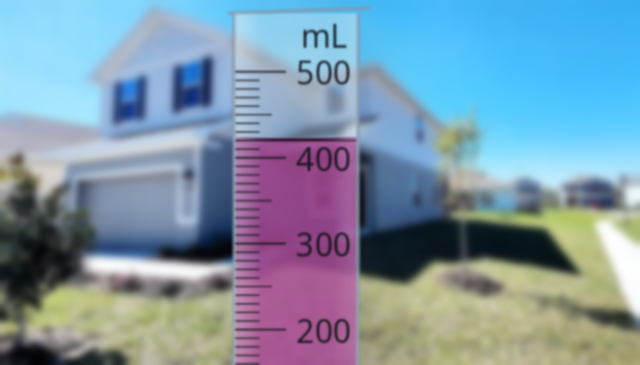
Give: 420 mL
